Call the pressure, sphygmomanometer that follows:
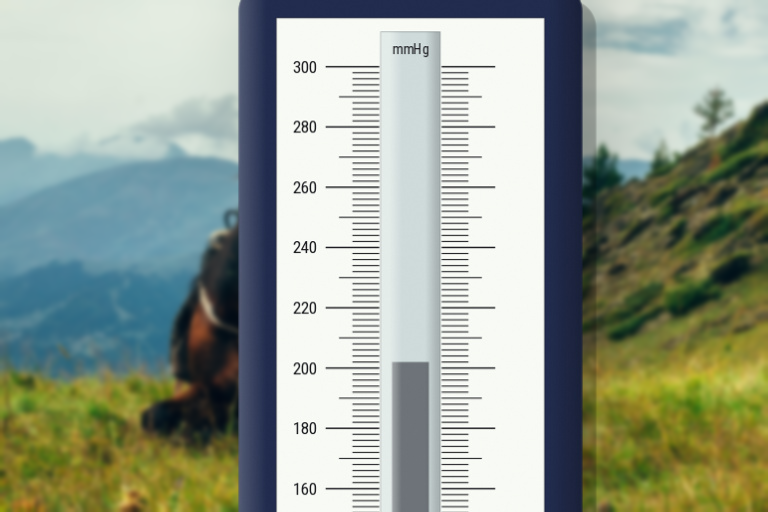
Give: 202 mmHg
